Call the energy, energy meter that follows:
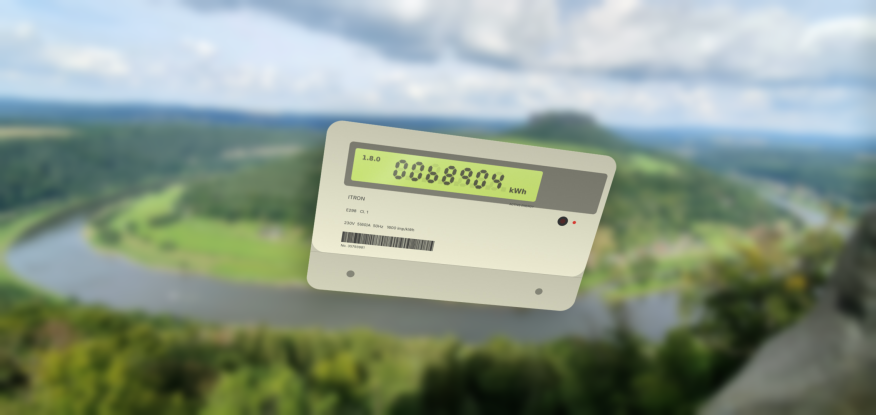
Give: 68904 kWh
